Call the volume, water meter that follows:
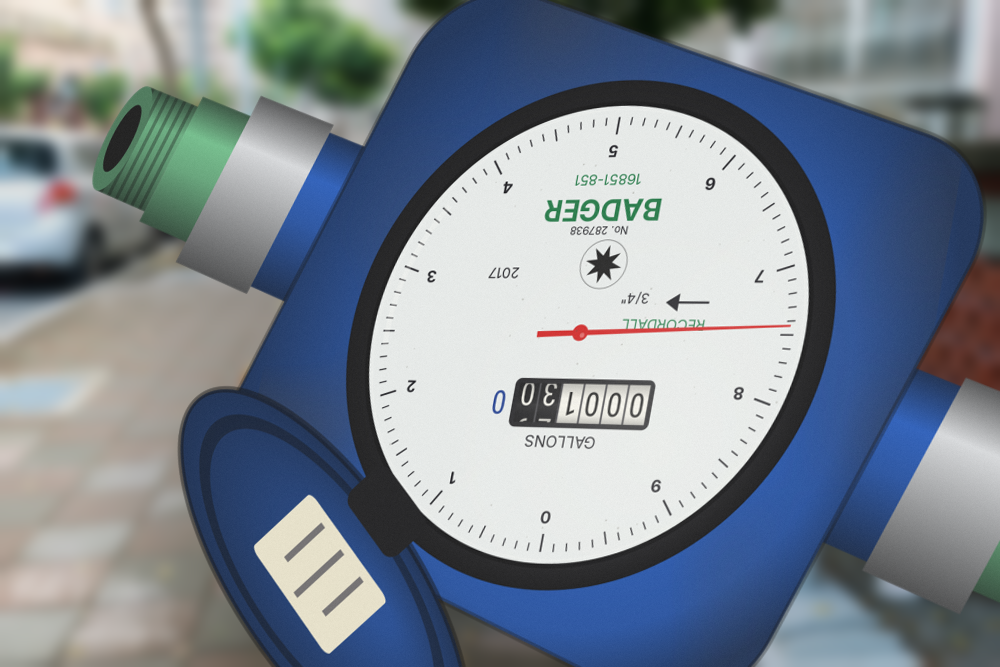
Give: 1297.4 gal
